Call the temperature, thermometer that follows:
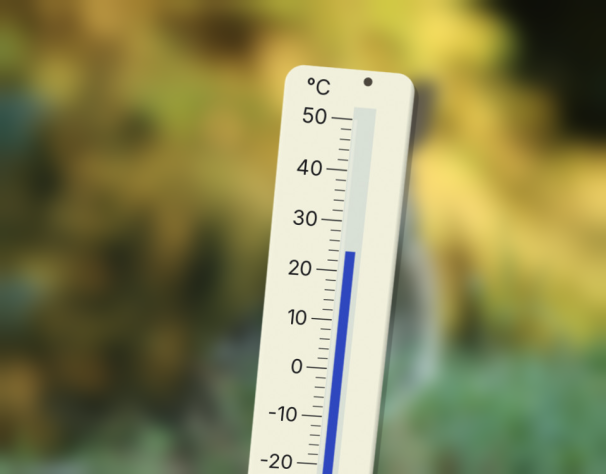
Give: 24 °C
